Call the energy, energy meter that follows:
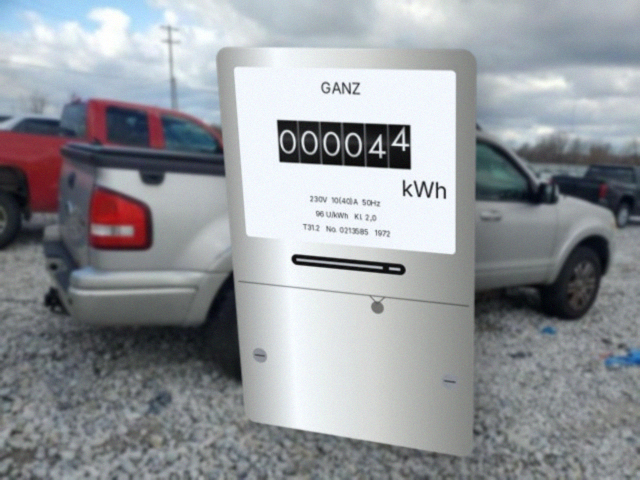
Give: 44 kWh
